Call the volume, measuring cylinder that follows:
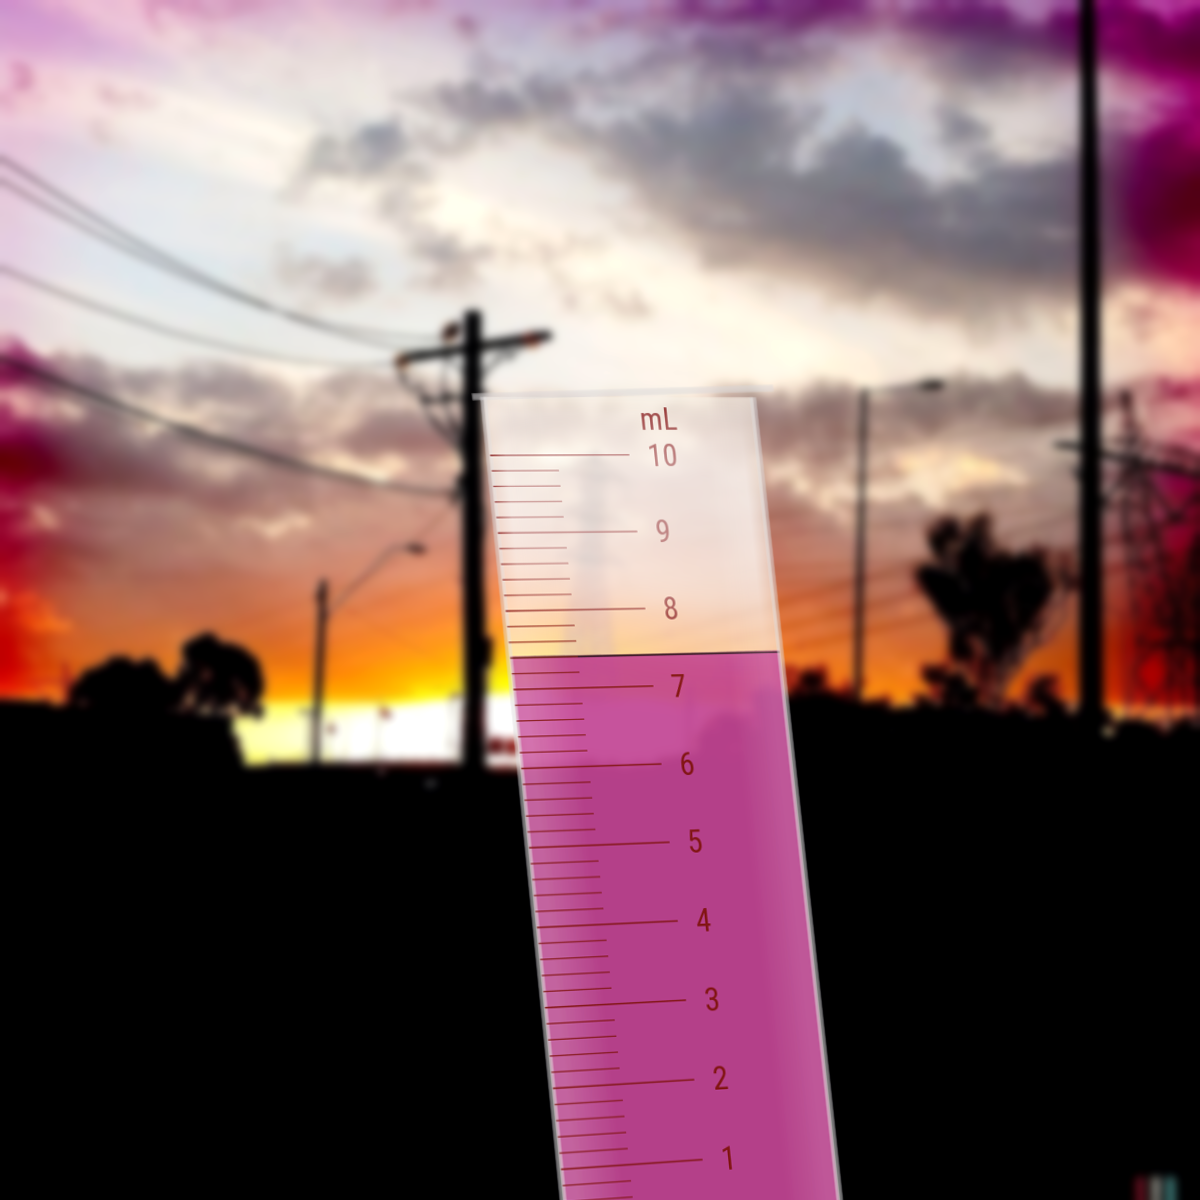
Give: 7.4 mL
